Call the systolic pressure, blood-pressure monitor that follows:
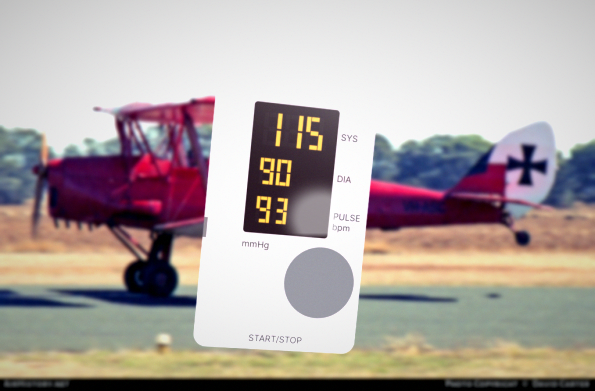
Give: 115 mmHg
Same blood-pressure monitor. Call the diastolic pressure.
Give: 90 mmHg
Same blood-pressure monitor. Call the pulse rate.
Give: 93 bpm
